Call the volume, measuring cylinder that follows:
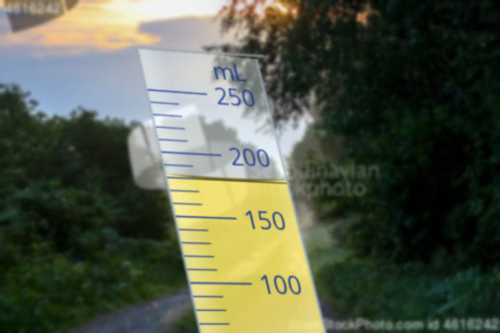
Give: 180 mL
